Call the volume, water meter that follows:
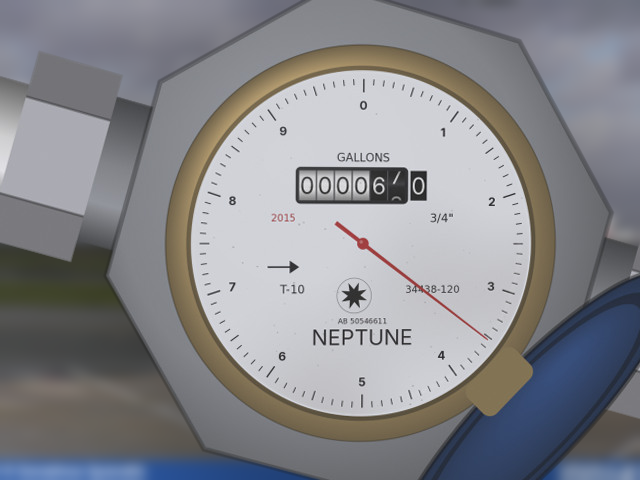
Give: 673.5 gal
